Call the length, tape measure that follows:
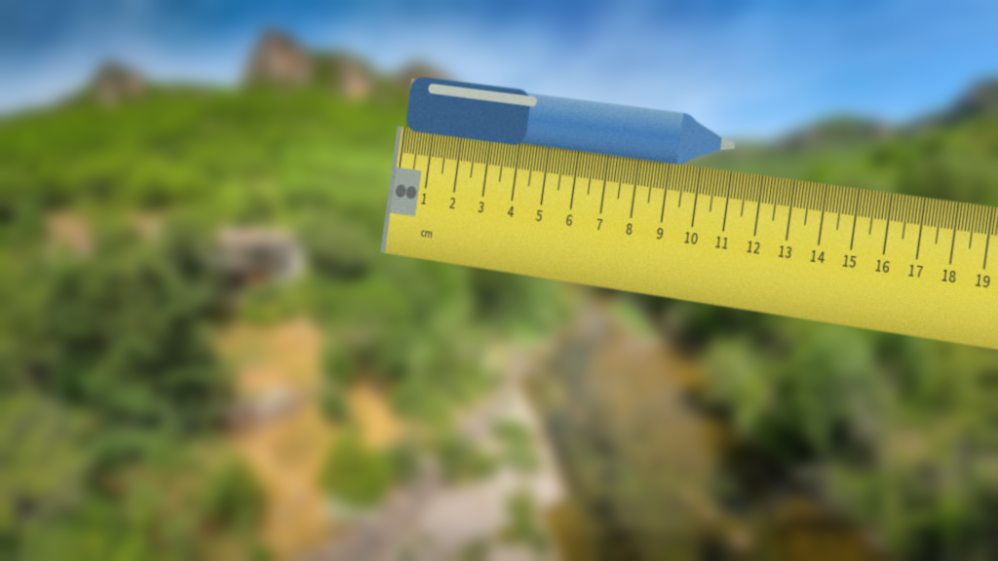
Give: 11 cm
